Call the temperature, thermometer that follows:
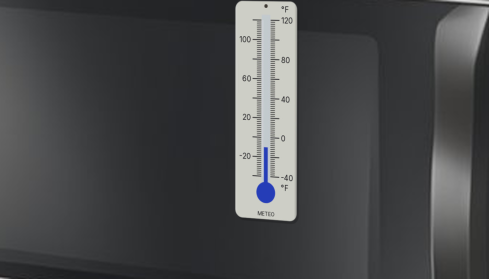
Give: -10 °F
